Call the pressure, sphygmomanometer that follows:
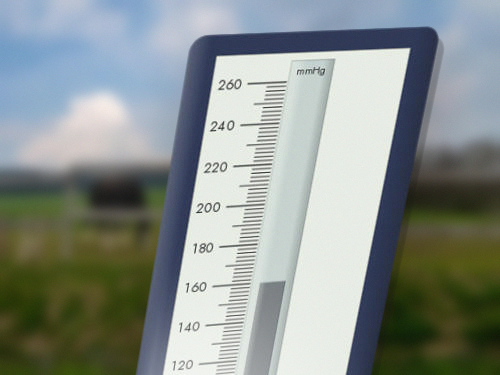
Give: 160 mmHg
